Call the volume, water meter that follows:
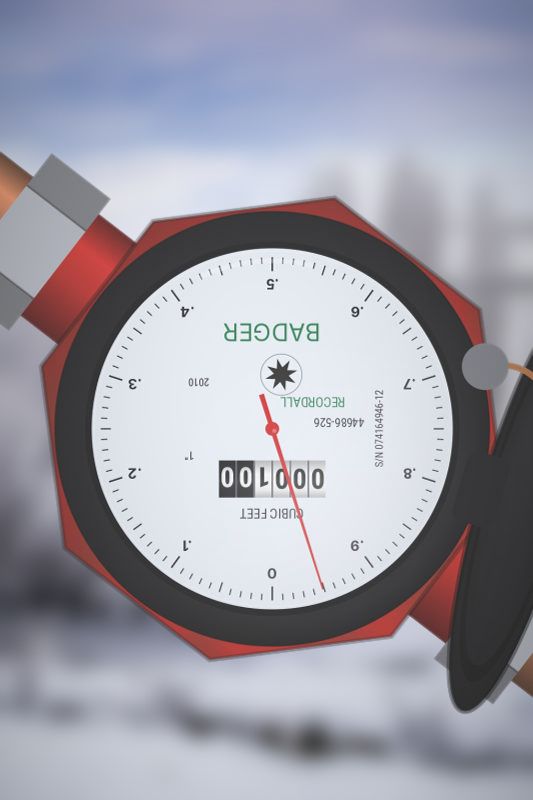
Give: 99.95 ft³
